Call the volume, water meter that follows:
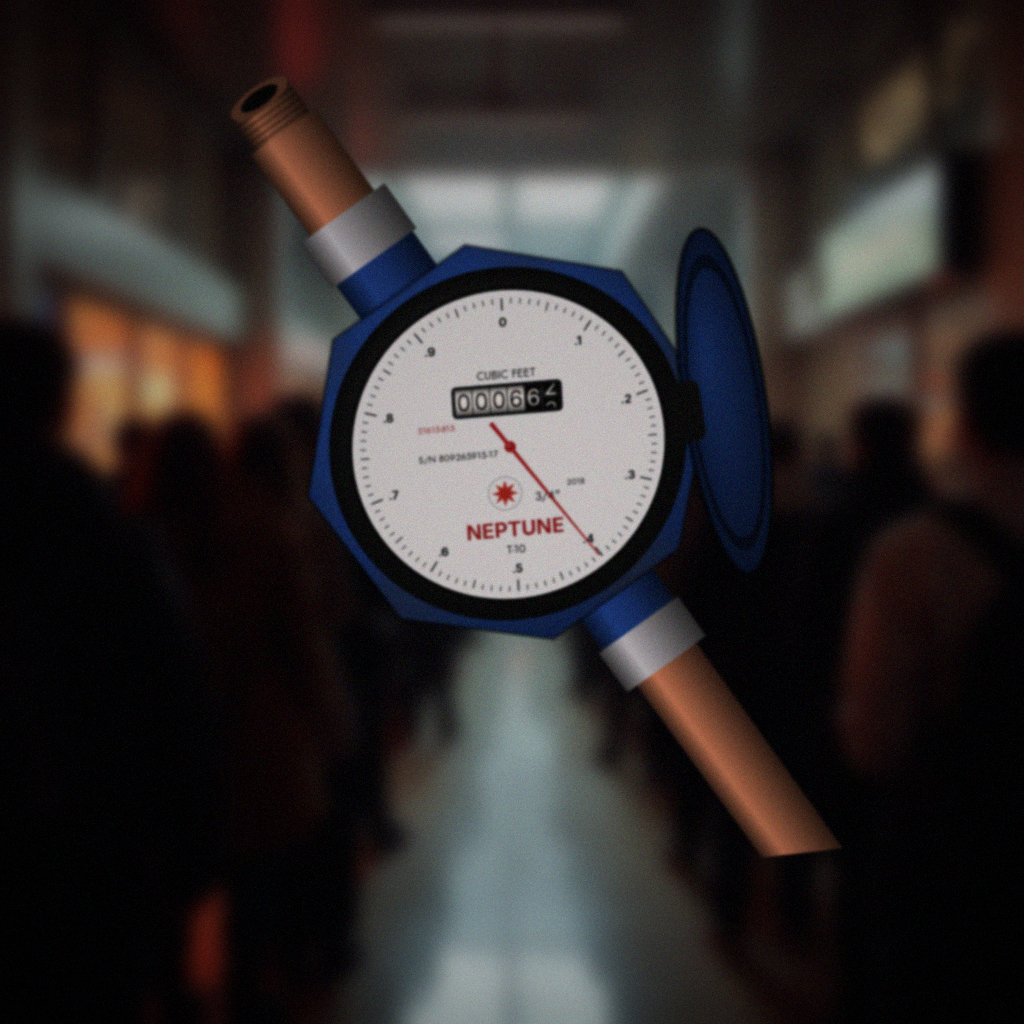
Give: 662.40 ft³
